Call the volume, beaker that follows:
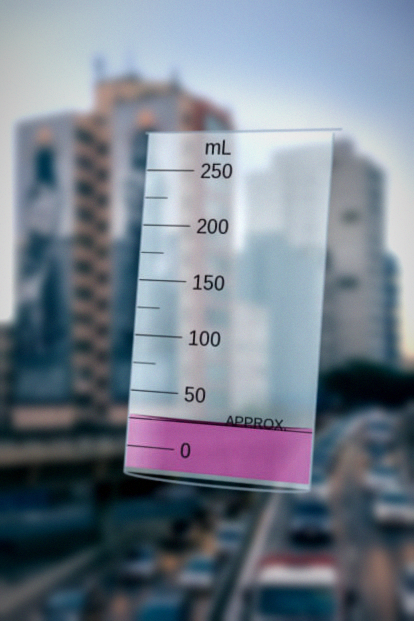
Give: 25 mL
